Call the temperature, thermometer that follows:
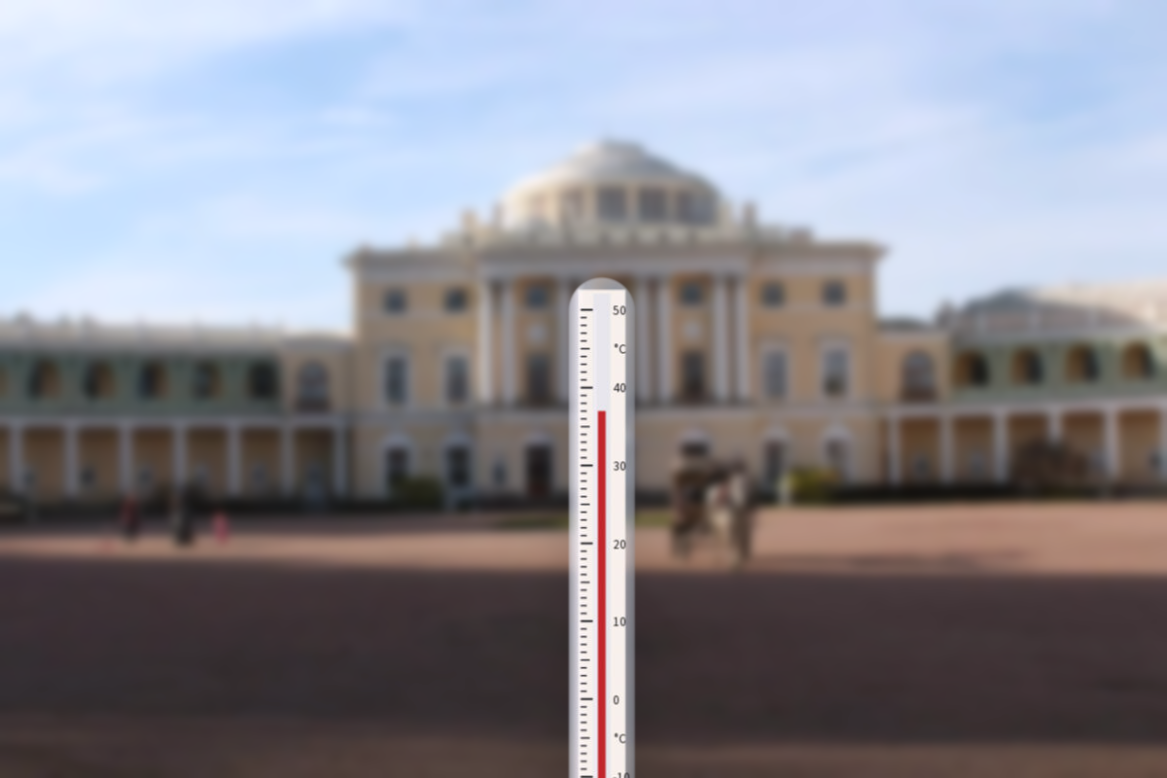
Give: 37 °C
